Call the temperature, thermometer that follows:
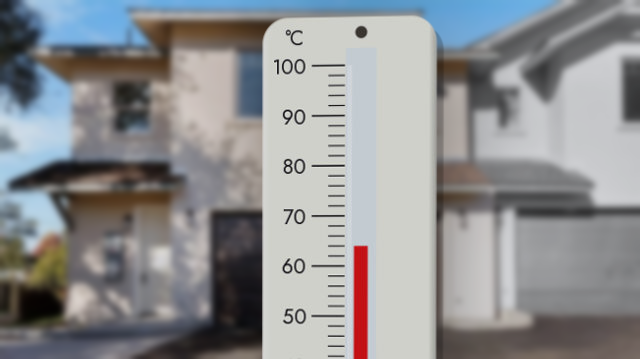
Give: 64 °C
